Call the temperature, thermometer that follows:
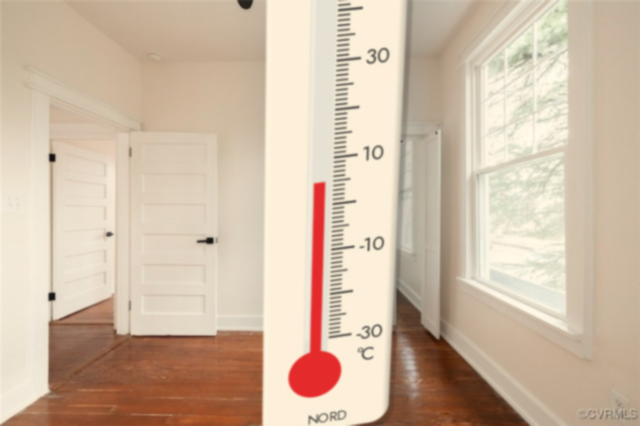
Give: 5 °C
